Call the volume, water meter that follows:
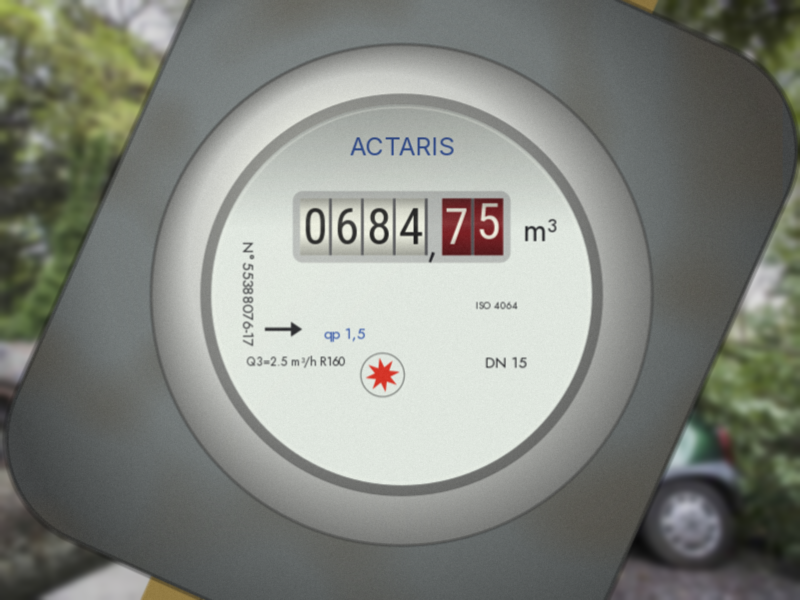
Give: 684.75 m³
